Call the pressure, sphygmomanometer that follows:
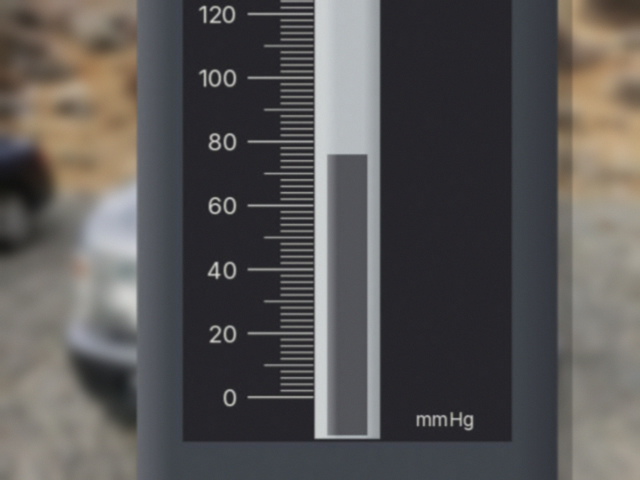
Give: 76 mmHg
